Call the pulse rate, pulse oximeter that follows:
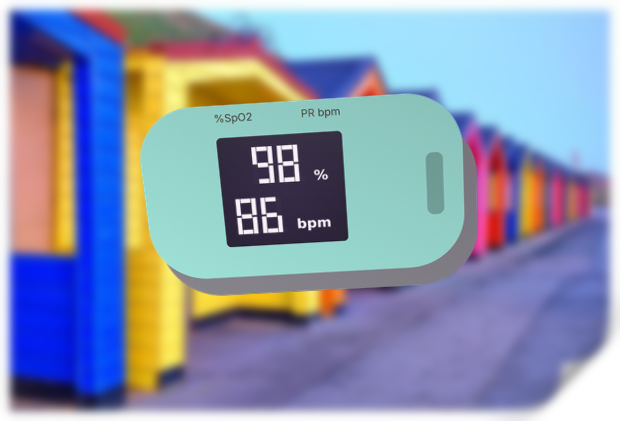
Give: 86 bpm
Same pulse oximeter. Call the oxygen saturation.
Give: 98 %
